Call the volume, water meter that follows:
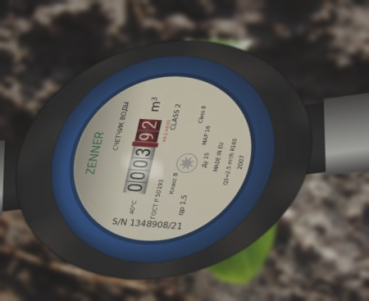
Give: 3.92 m³
